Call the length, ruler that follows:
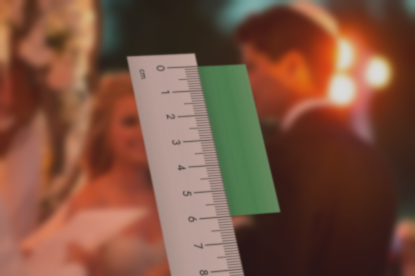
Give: 6 cm
